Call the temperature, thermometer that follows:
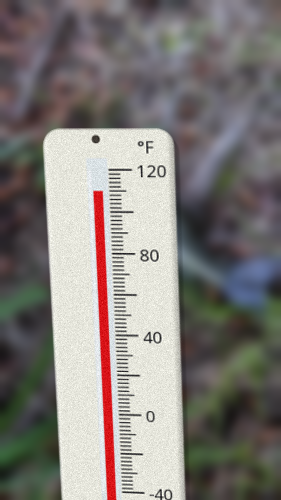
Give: 110 °F
